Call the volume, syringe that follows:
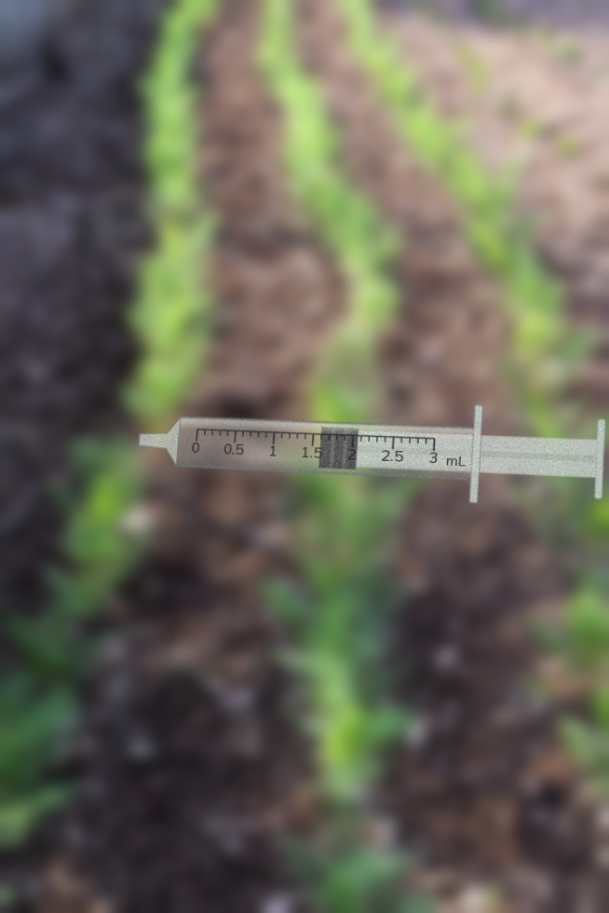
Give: 1.6 mL
